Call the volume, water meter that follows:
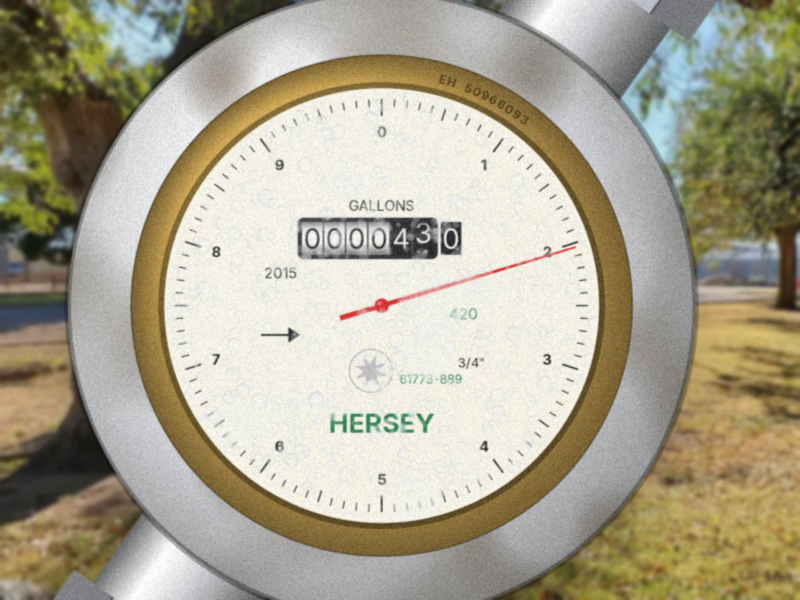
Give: 432.0 gal
